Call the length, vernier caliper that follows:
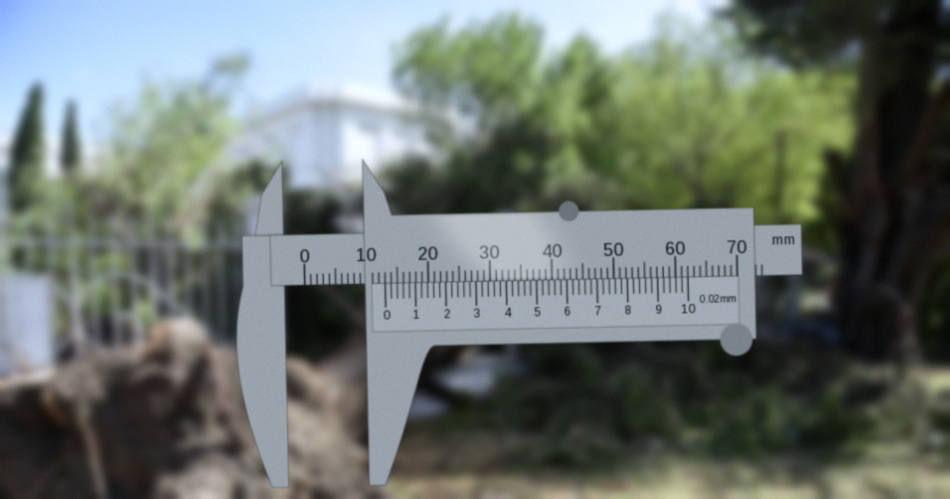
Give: 13.0 mm
